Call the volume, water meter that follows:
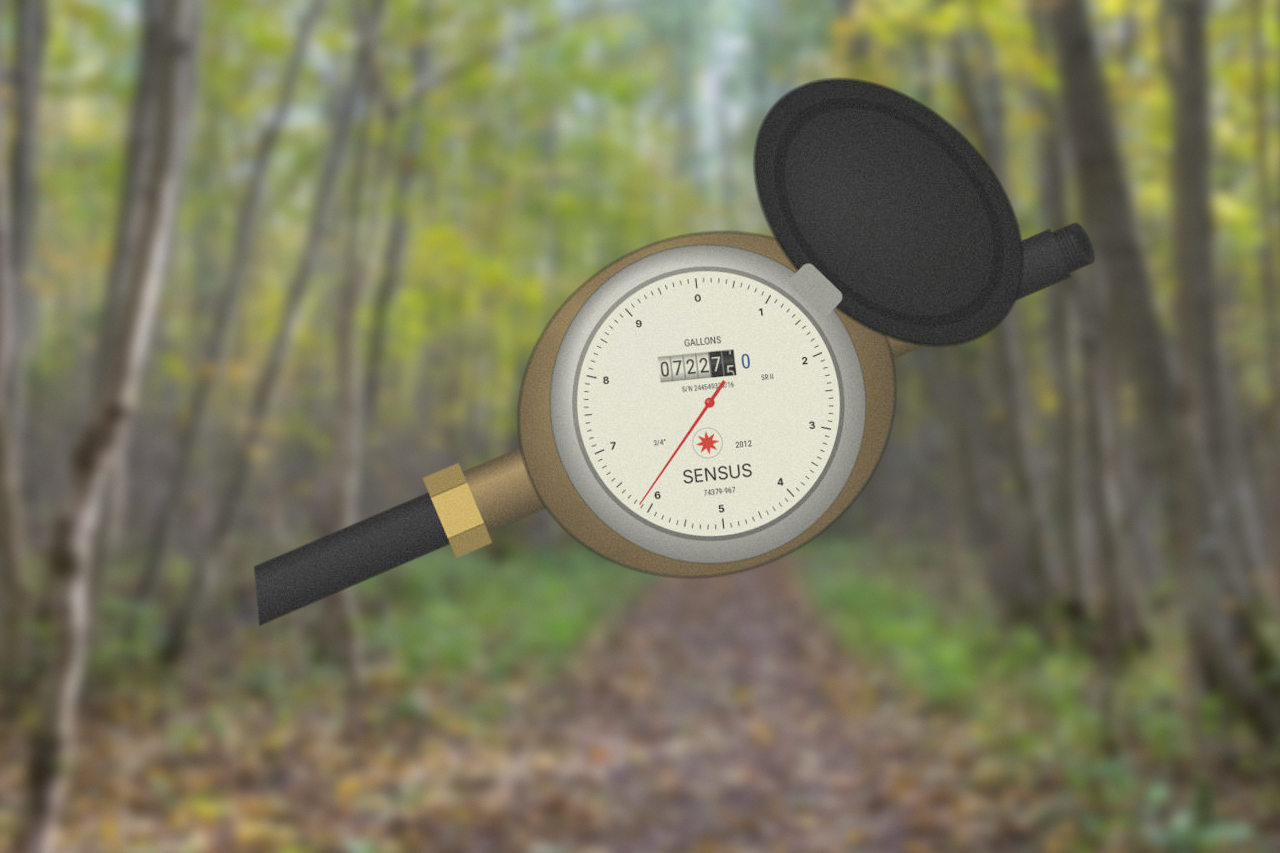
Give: 722746.1 gal
